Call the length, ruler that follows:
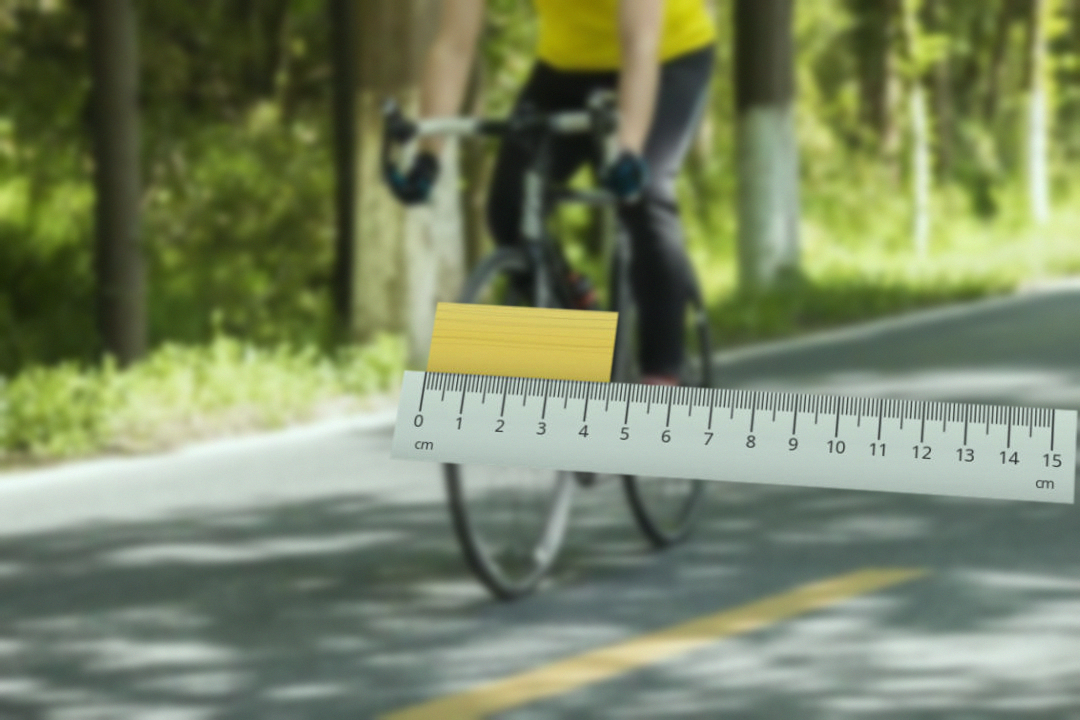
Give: 4.5 cm
